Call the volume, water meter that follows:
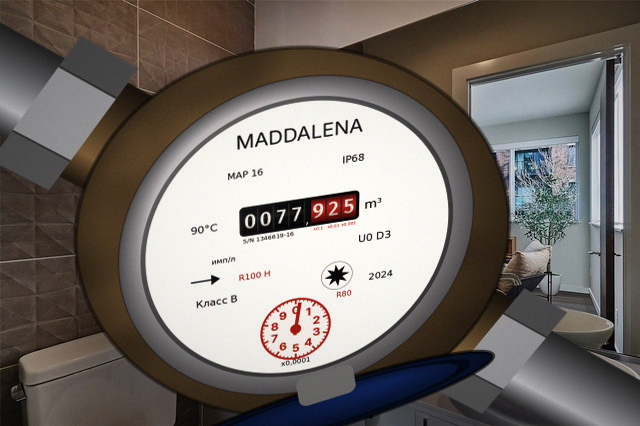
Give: 77.9250 m³
